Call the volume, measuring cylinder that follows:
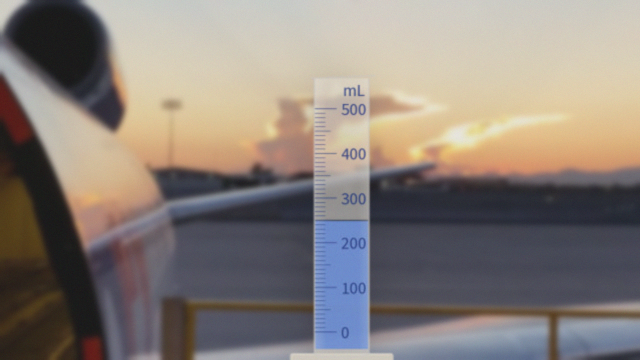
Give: 250 mL
